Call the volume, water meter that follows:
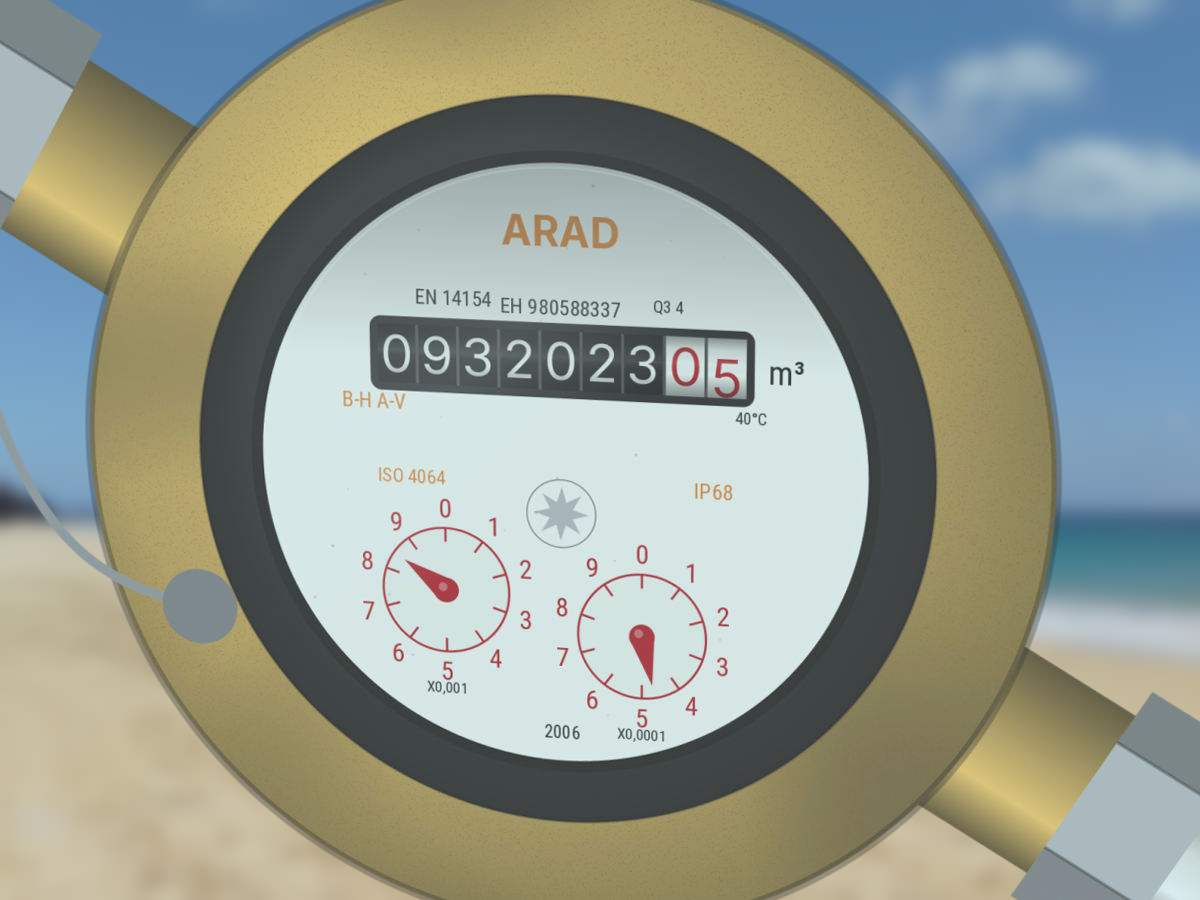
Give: 932023.0484 m³
